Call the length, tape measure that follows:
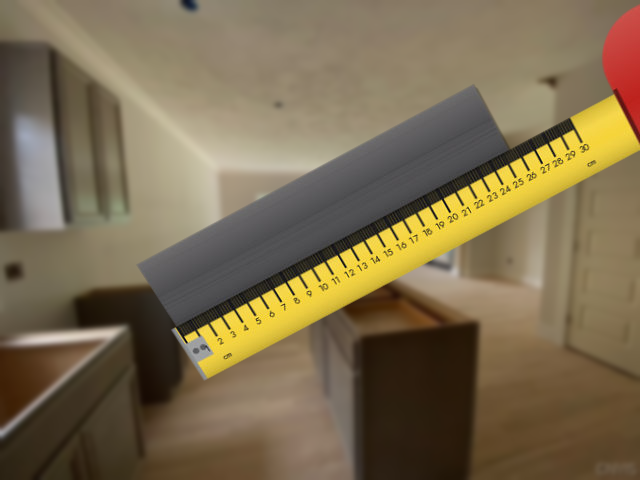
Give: 25.5 cm
